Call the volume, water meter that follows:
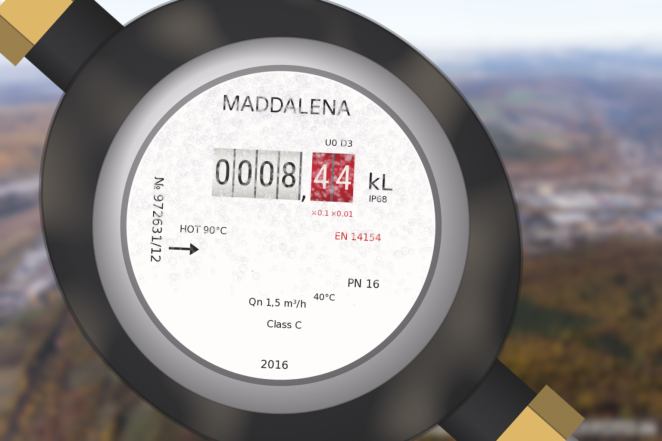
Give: 8.44 kL
